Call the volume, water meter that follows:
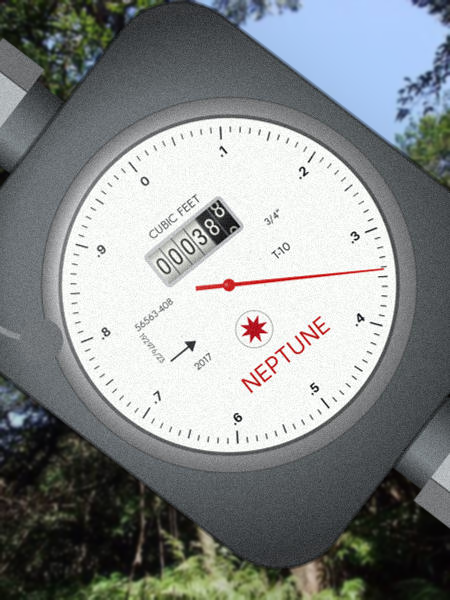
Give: 388.34 ft³
